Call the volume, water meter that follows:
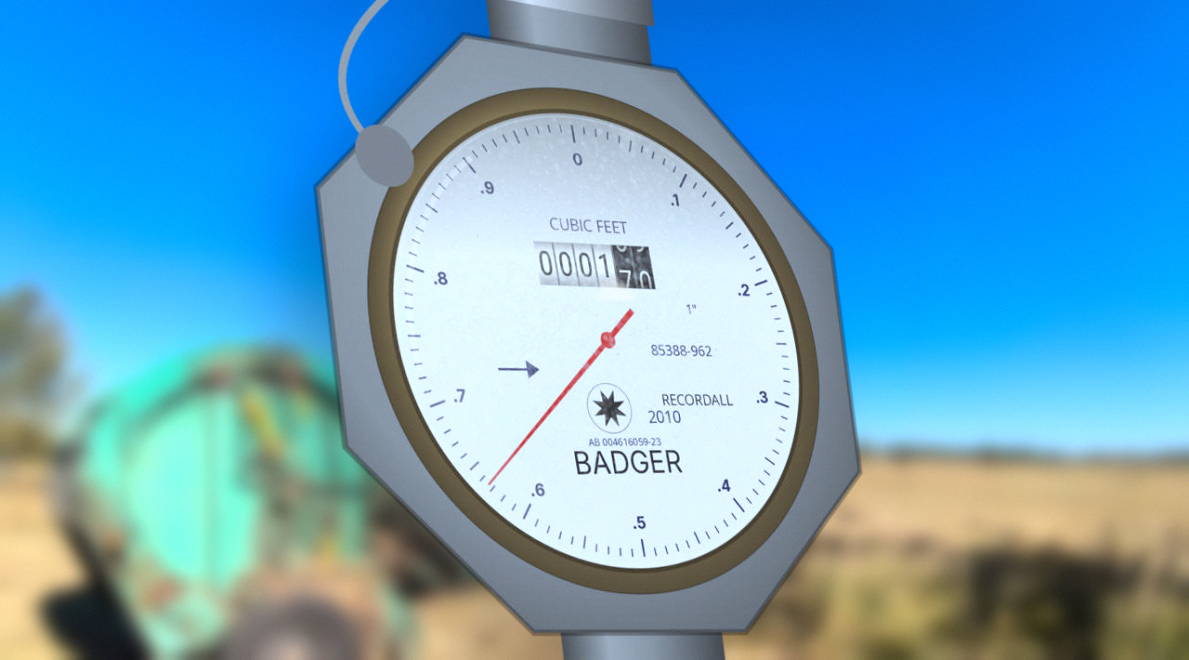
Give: 169.63 ft³
